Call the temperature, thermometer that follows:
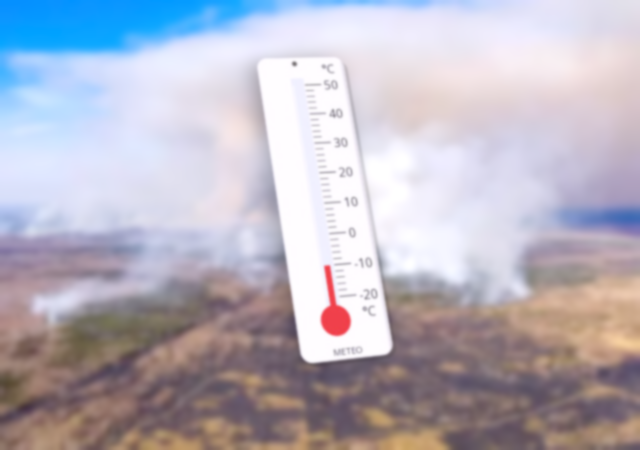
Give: -10 °C
